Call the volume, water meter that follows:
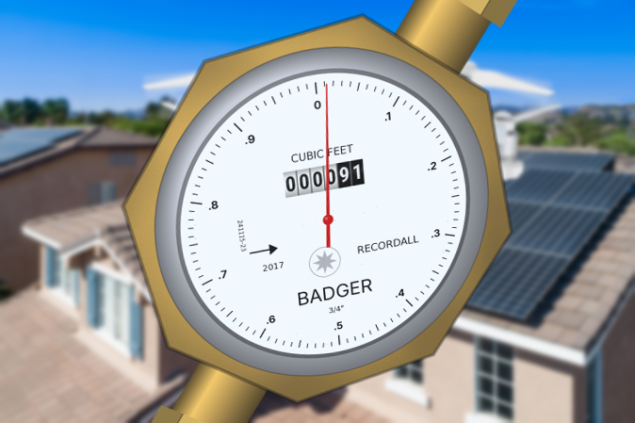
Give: 91.01 ft³
